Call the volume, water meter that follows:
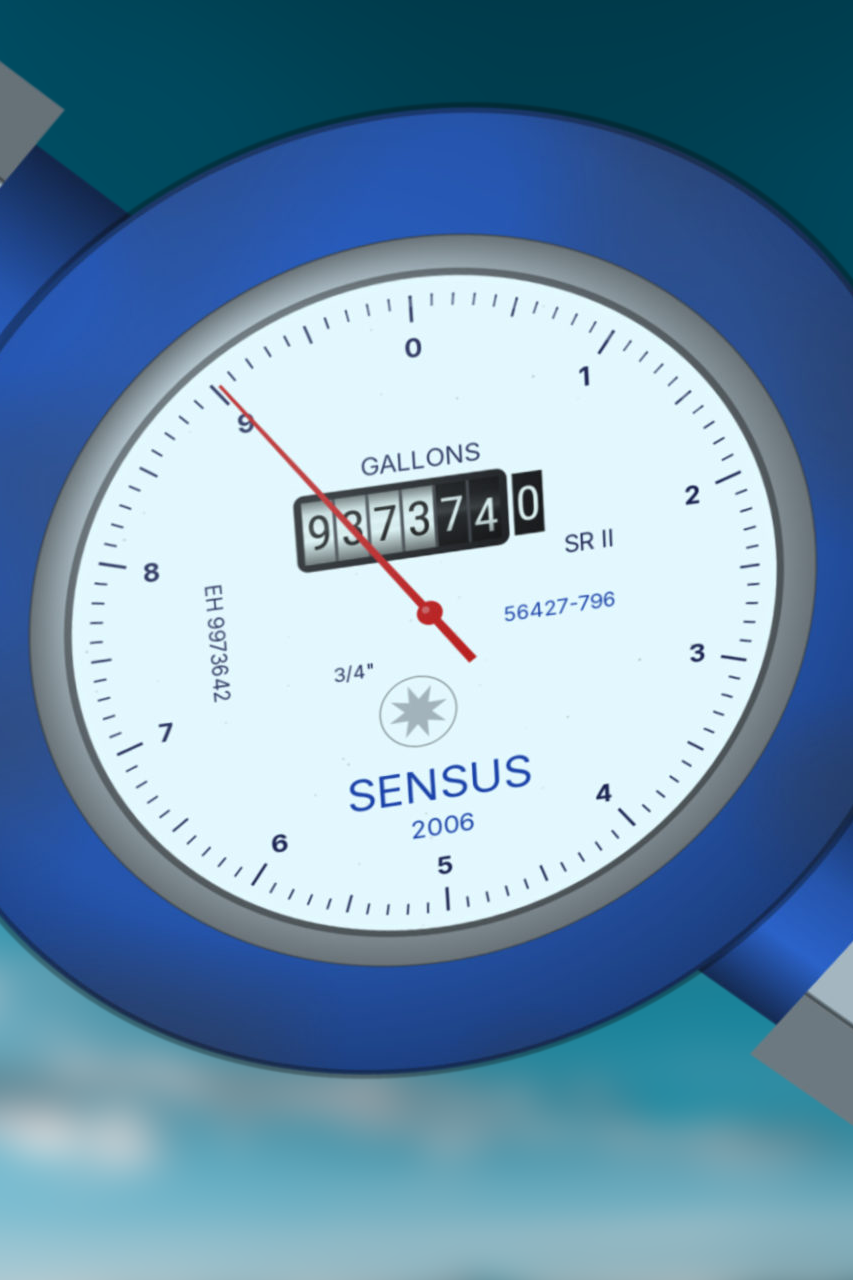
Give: 9373739.0 gal
